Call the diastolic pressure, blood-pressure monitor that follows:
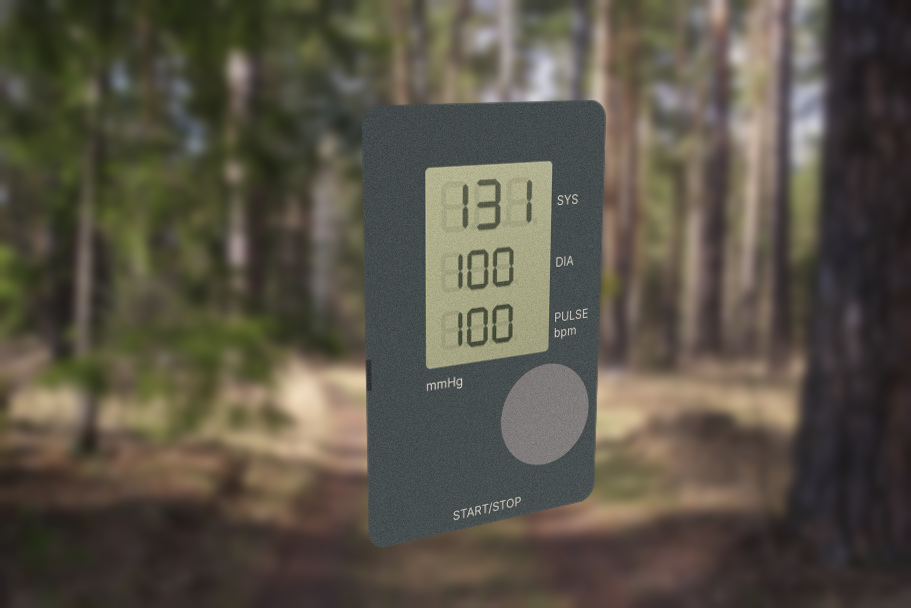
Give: 100 mmHg
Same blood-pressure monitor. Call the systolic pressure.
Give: 131 mmHg
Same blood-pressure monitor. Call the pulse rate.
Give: 100 bpm
